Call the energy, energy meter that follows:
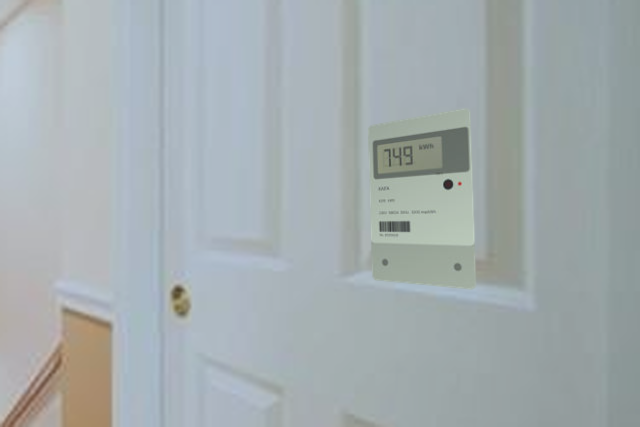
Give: 749 kWh
